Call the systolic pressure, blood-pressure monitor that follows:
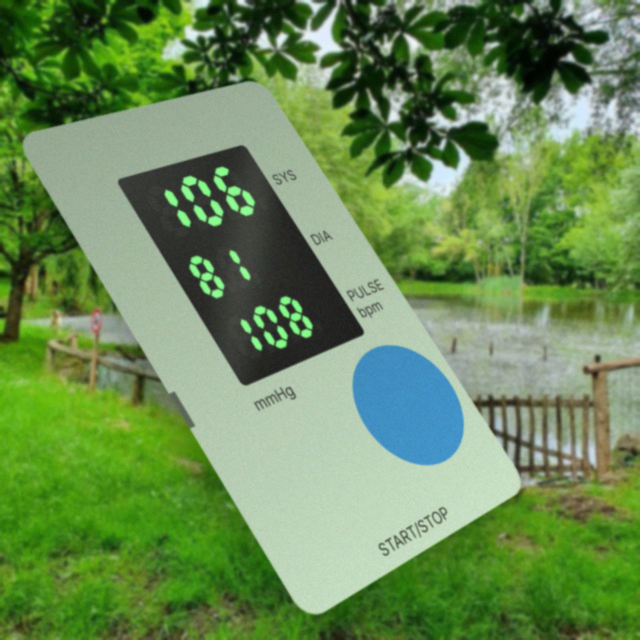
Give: 106 mmHg
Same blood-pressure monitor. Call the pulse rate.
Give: 108 bpm
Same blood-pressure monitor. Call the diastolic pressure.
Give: 81 mmHg
